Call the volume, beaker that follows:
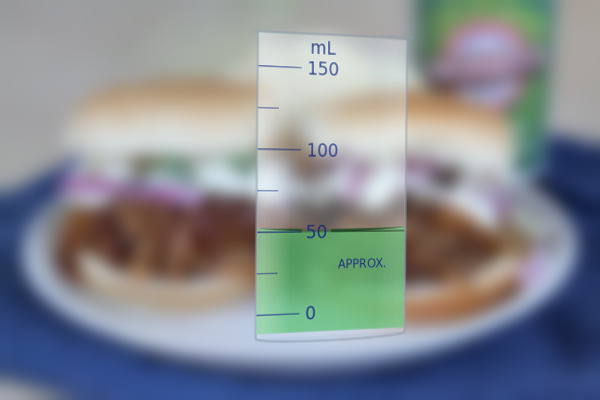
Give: 50 mL
